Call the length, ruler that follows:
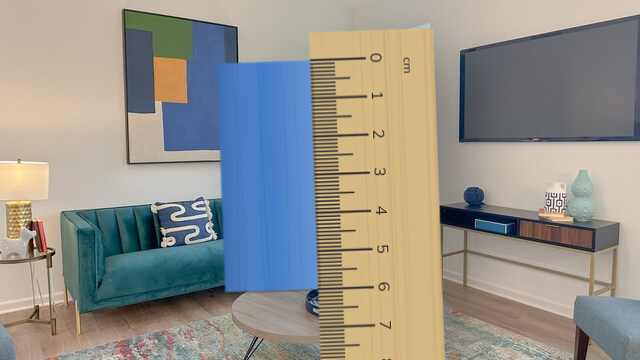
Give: 6 cm
